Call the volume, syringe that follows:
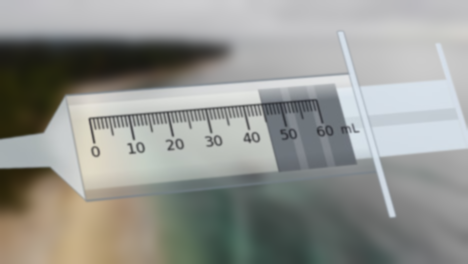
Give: 45 mL
